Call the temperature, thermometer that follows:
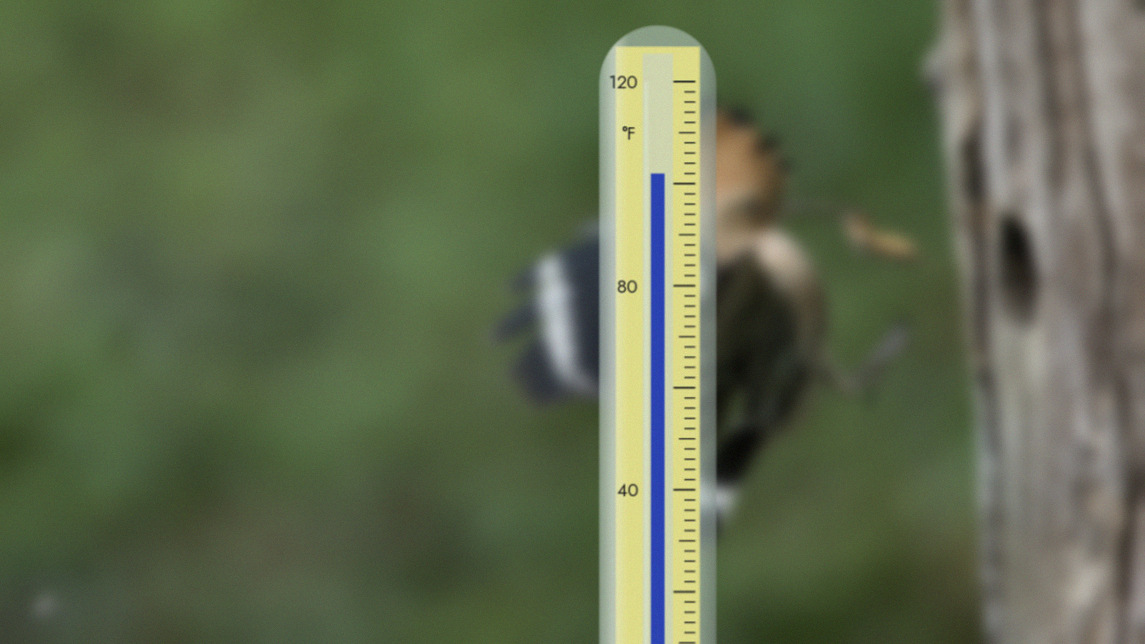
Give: 102 °F
